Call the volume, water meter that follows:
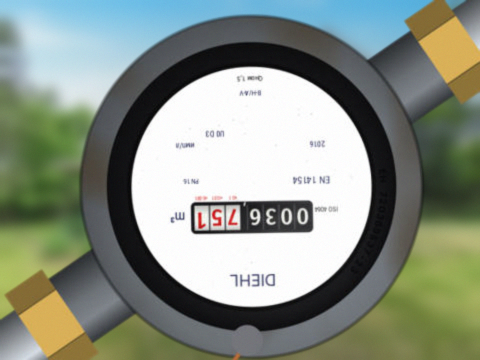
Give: 36.751 m³
